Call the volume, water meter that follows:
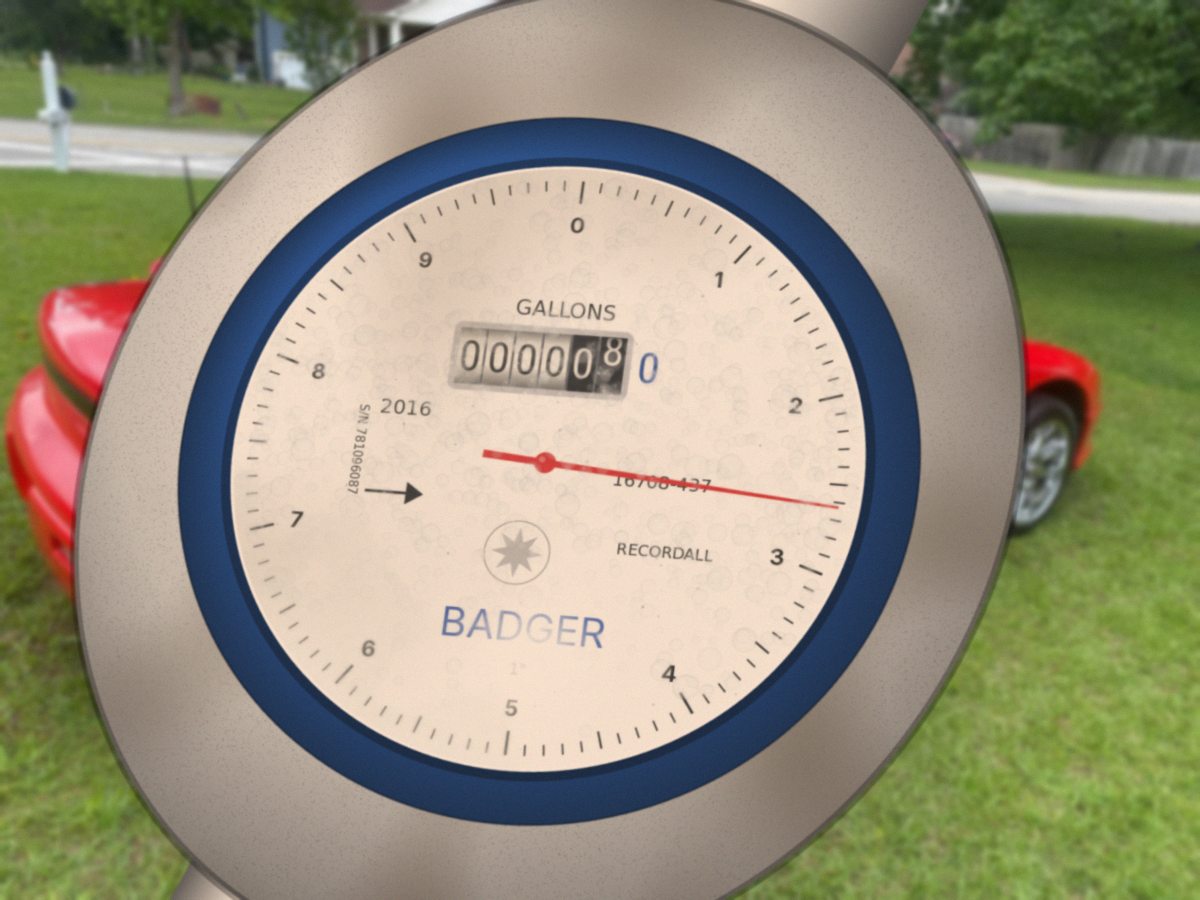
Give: 82.6 gal
